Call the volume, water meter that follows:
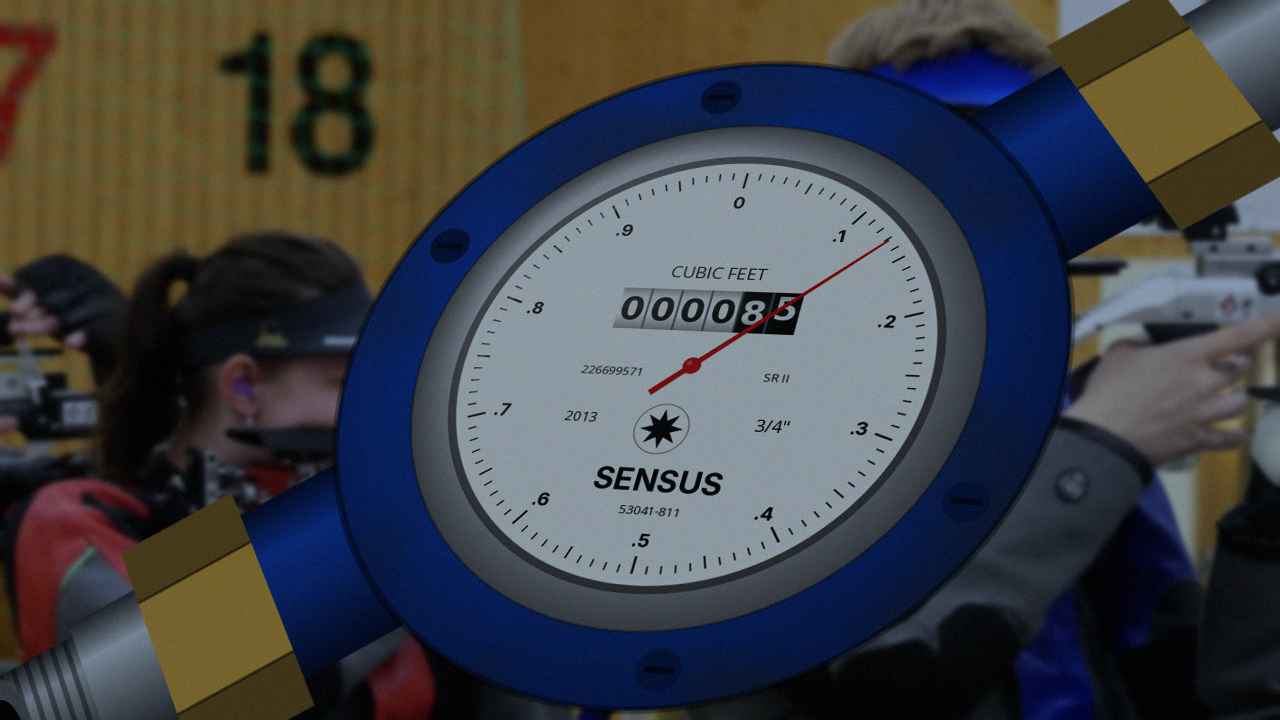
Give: 85.13 ft³
